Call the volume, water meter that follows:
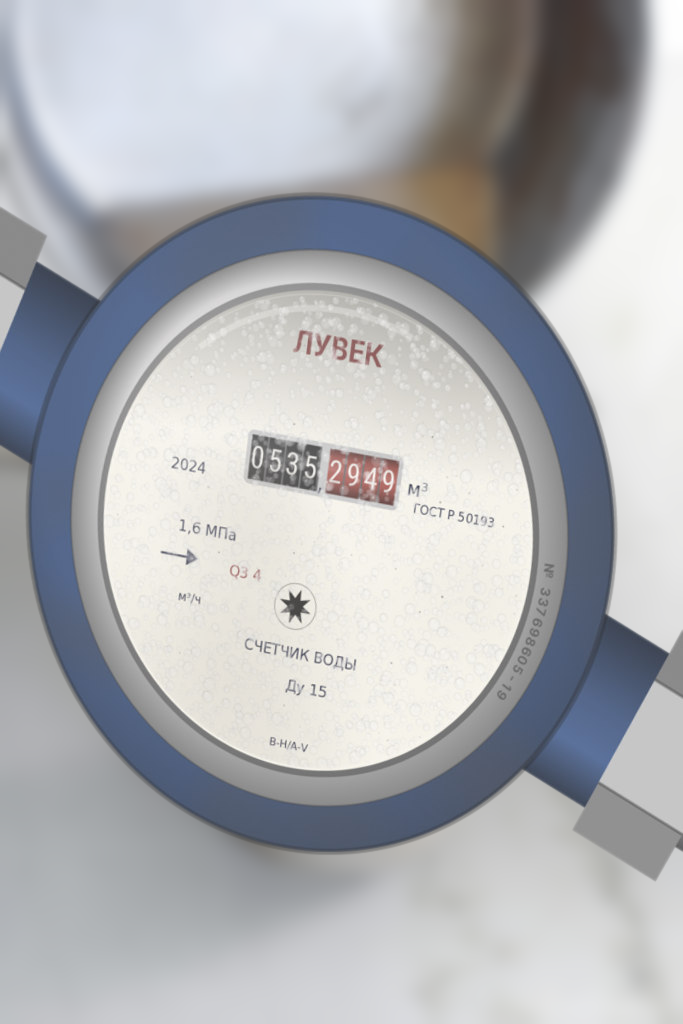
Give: 535.2949 m³
